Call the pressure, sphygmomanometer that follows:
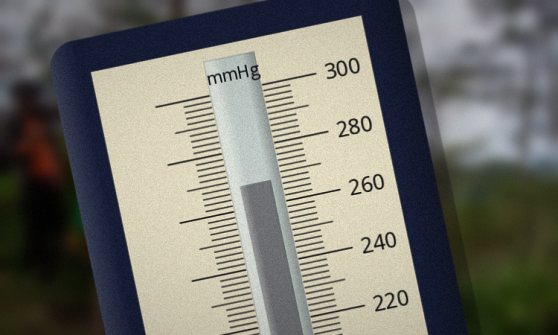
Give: 268 mmHg
